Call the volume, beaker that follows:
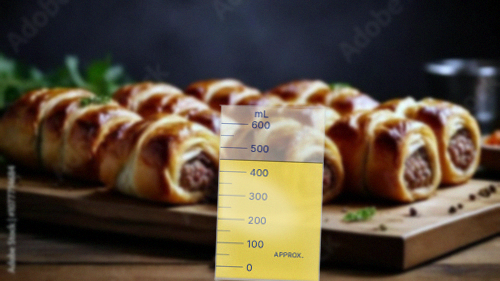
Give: 450 mL
